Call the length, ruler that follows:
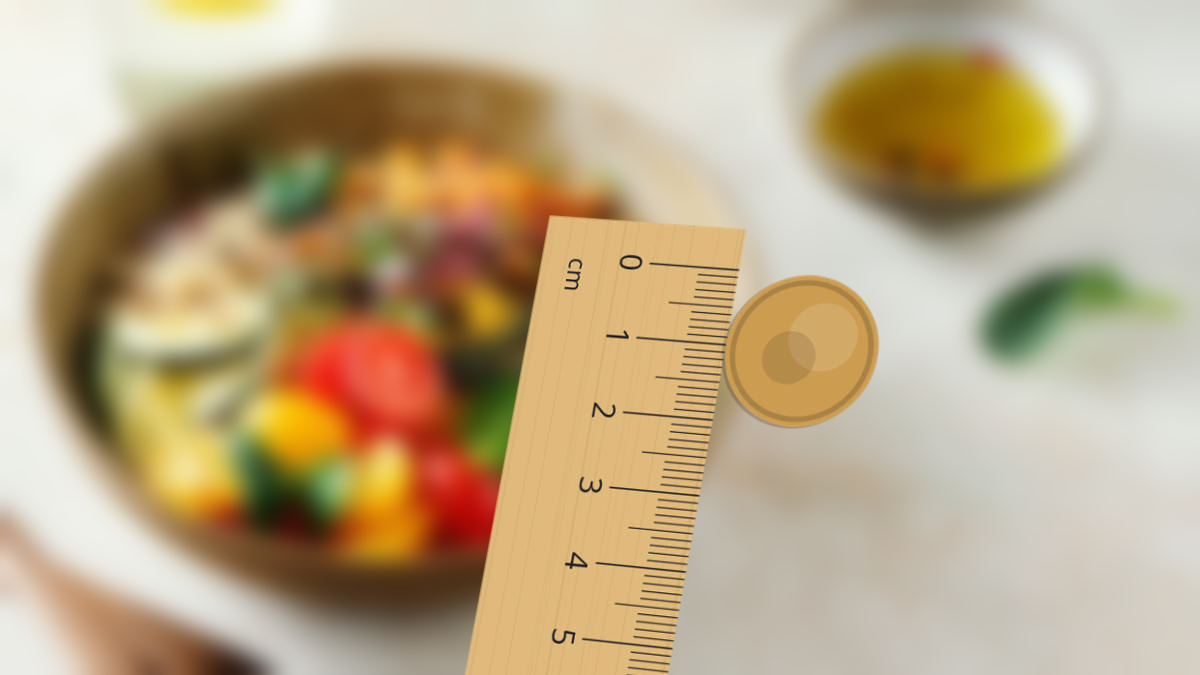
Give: 2 cm
